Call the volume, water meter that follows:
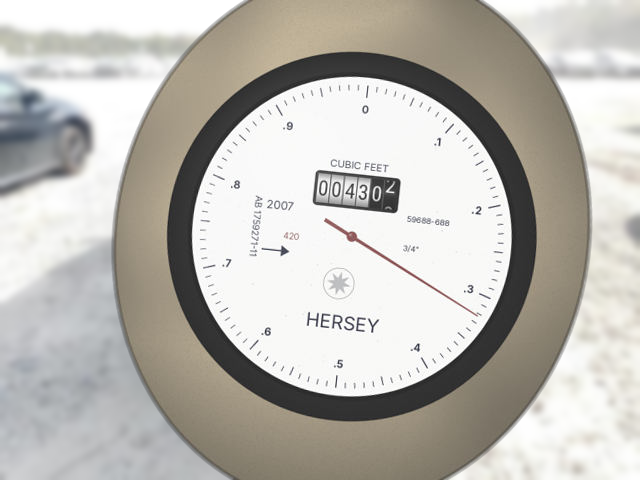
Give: 4302.32 ft³
